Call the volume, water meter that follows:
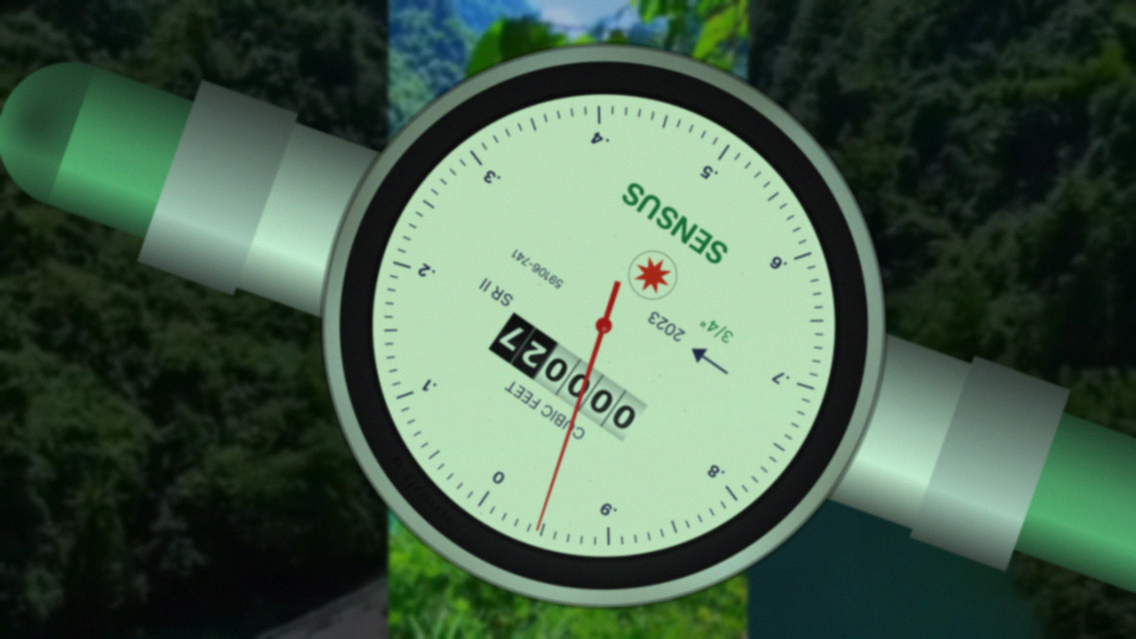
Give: 26.95 ft³
